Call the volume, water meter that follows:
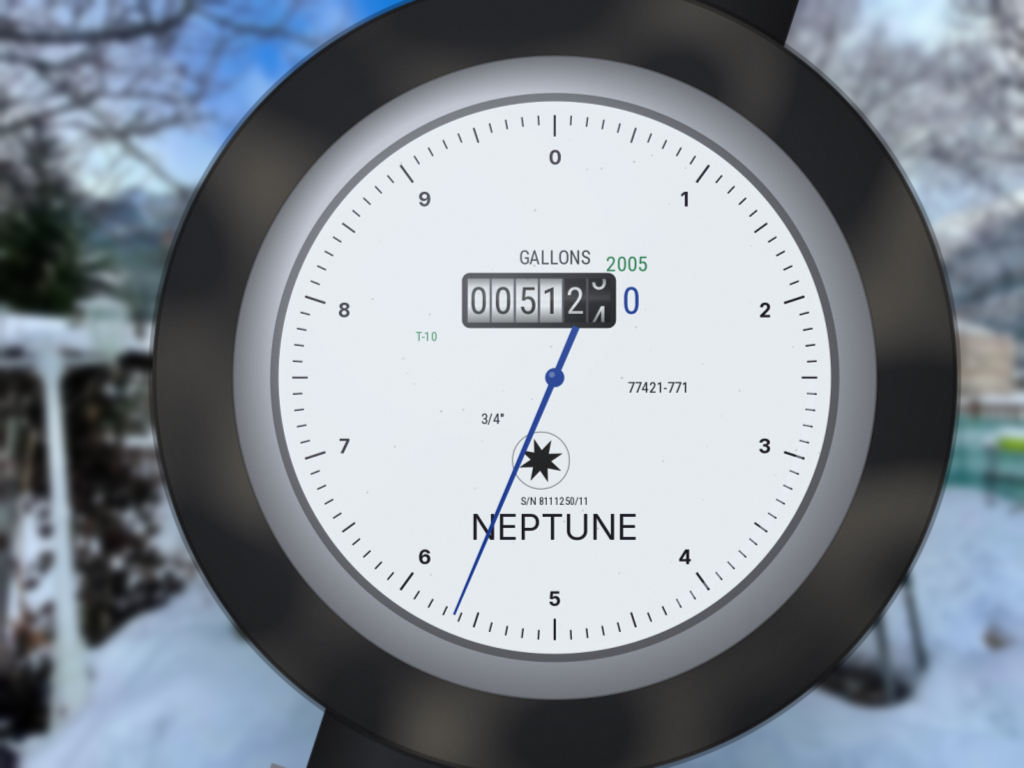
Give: 51235.6 gal
